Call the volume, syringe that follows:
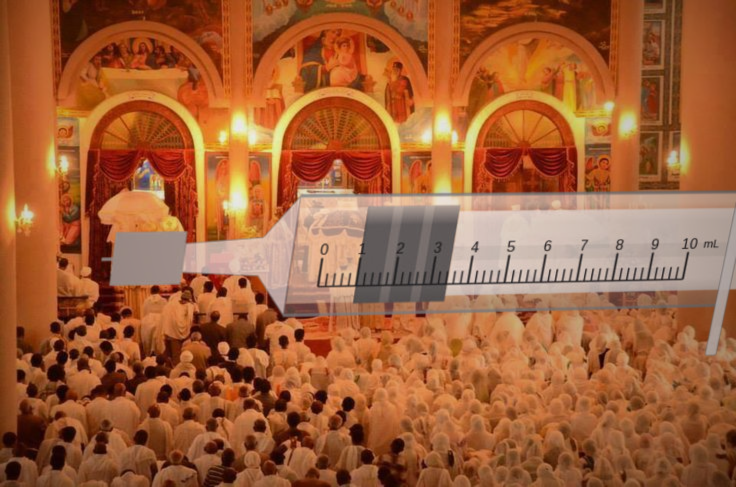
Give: 1 mL
